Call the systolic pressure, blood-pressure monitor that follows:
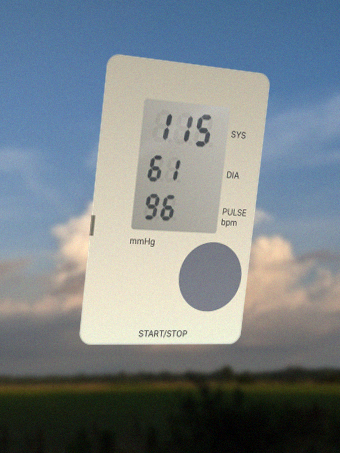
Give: 115 mmHg
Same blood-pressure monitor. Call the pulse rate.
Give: 96 bpm
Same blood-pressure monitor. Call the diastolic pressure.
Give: 61 mmHg
